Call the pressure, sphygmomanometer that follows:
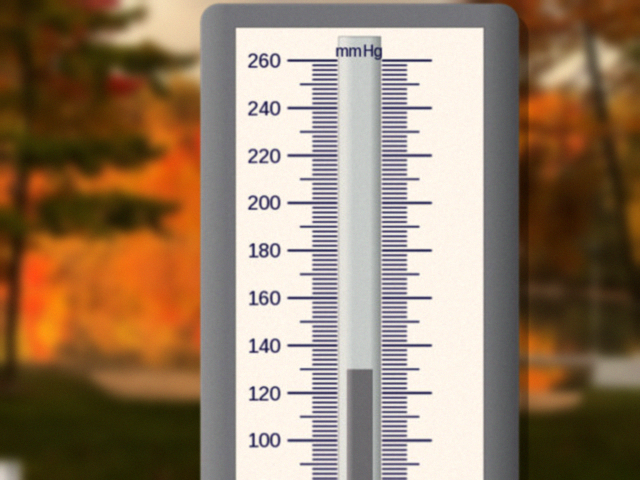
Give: 130 mmHg
